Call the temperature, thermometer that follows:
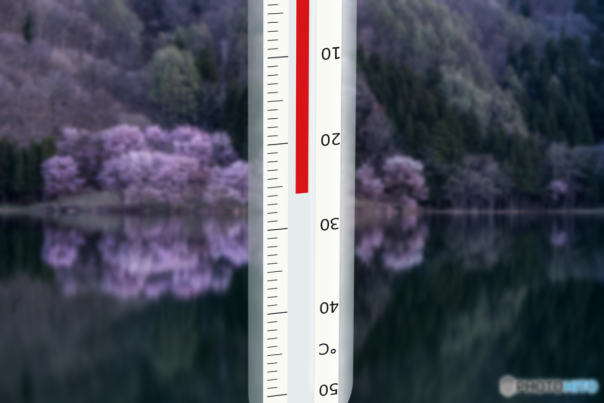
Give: 26 °C
